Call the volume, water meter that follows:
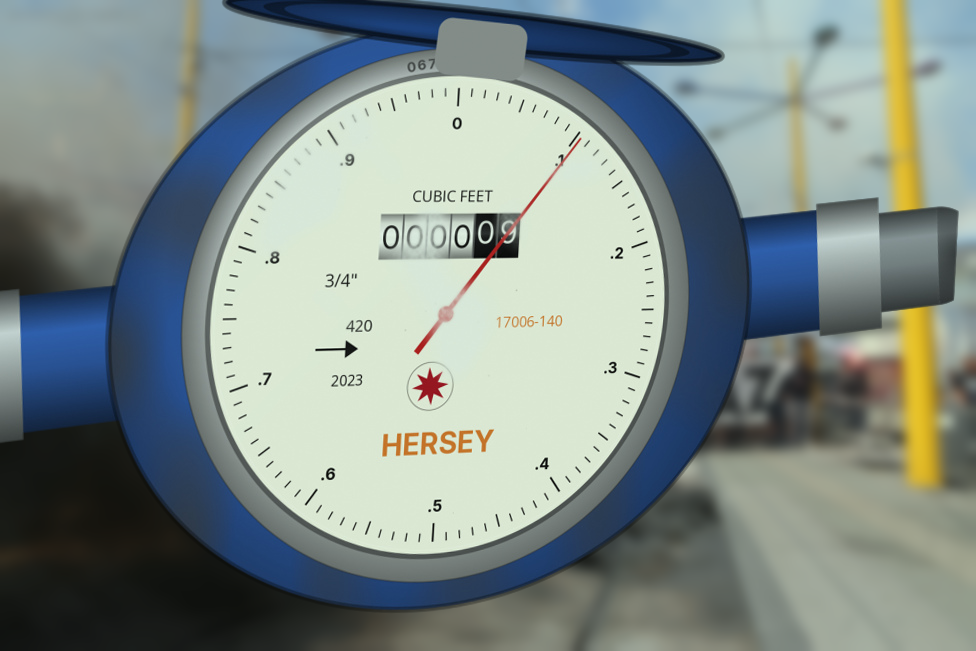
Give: 9.10 ft³
